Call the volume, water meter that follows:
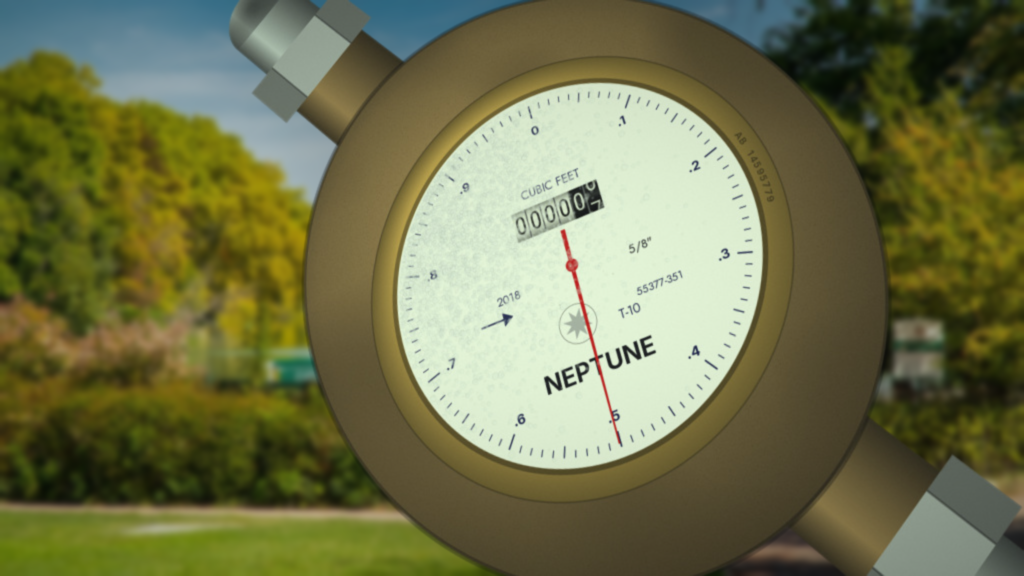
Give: 6.50 ft³
